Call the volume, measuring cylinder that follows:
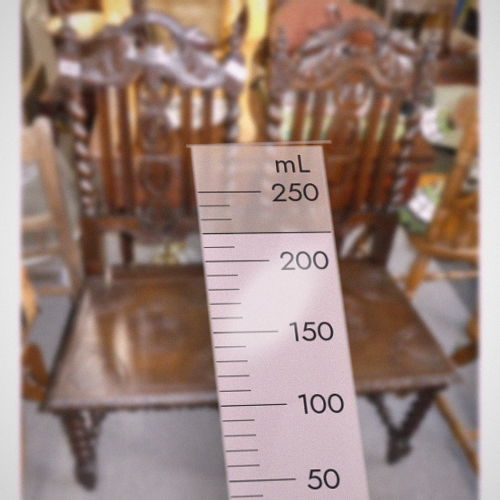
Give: 220 mL
